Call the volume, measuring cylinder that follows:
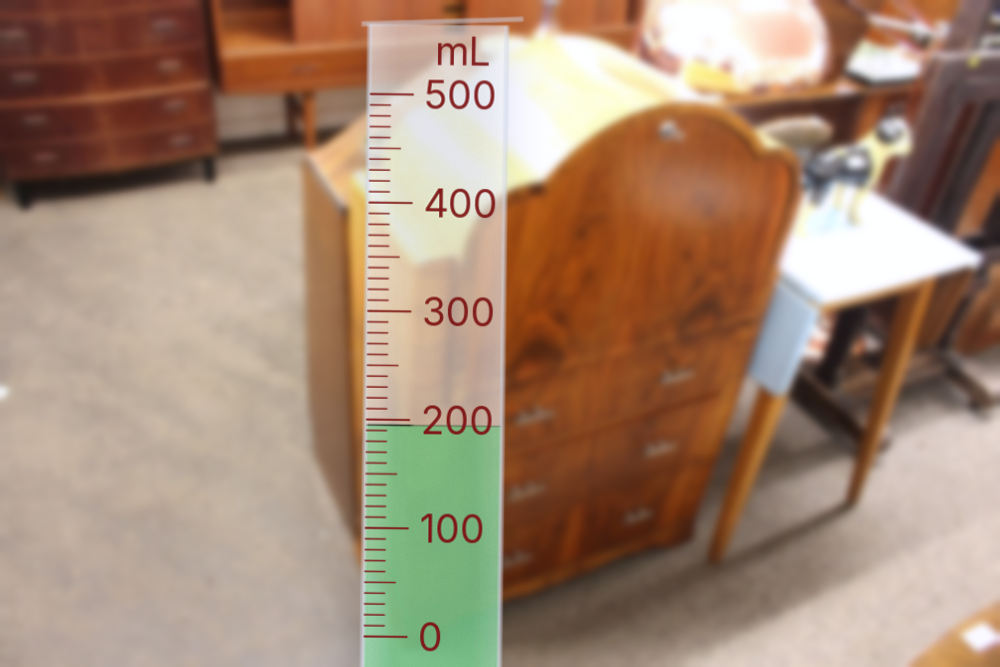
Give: 195 mL
